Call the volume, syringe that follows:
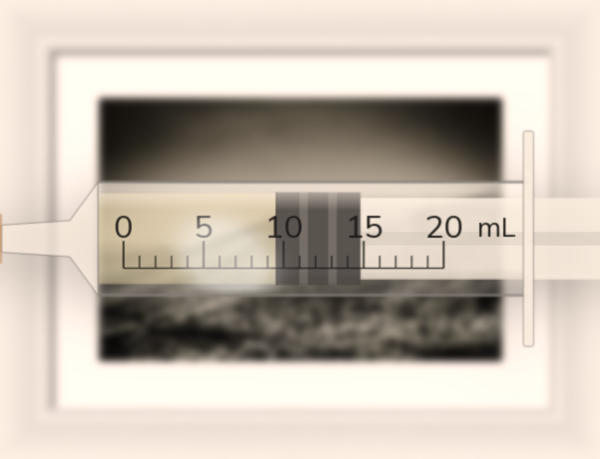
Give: 9.5 mL
